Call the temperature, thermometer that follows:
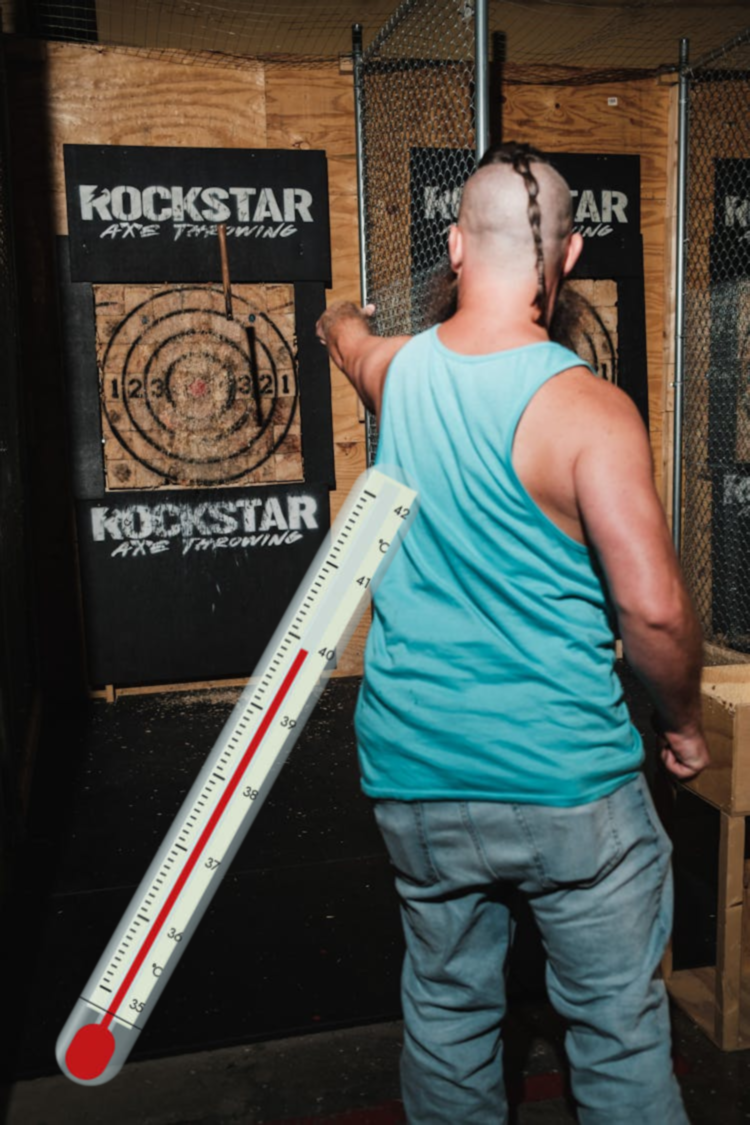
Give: 39.9 °C
